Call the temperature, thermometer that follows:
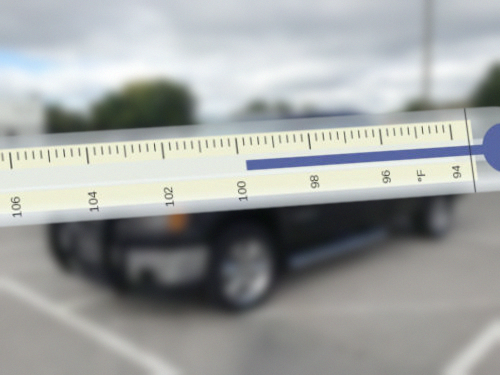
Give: 99.8 °F
